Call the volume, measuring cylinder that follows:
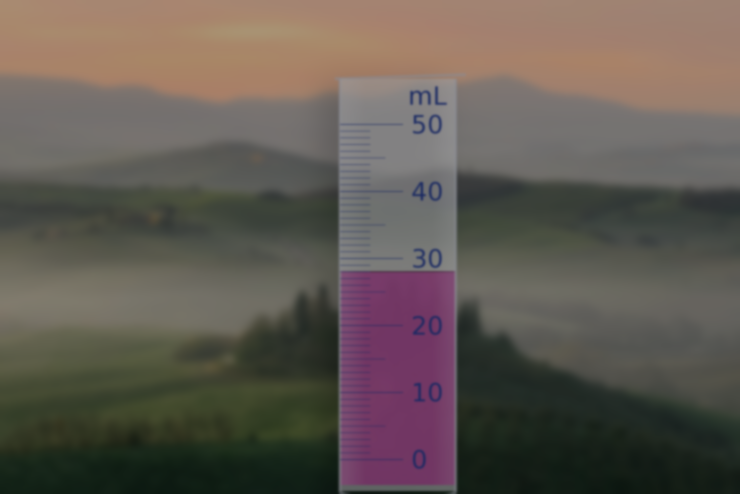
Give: 28 mL
